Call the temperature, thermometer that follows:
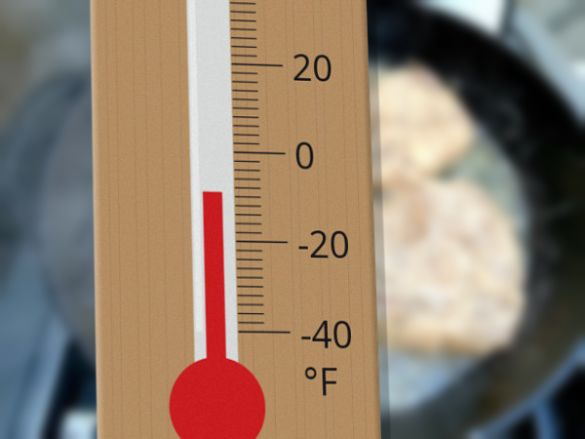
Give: -9 °F
